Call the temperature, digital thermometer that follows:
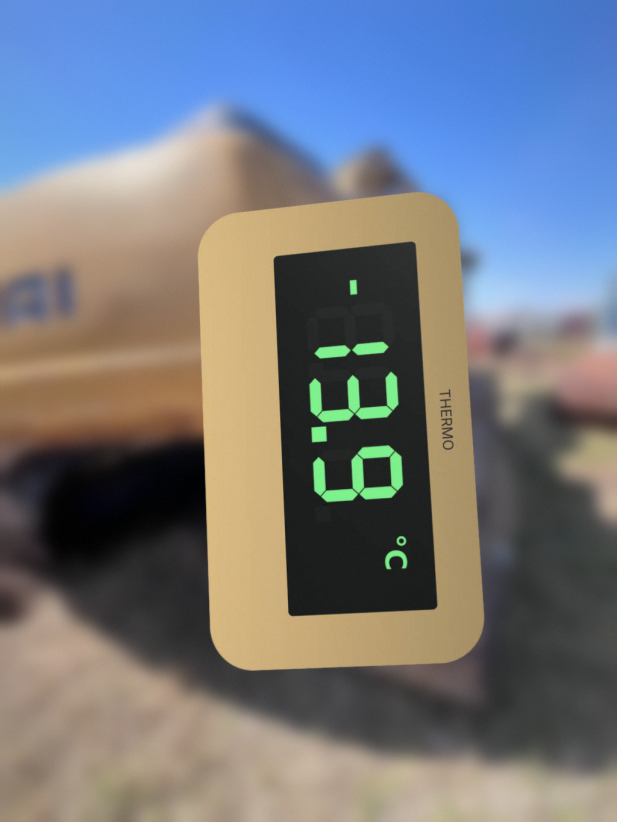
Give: -13.9 °C
